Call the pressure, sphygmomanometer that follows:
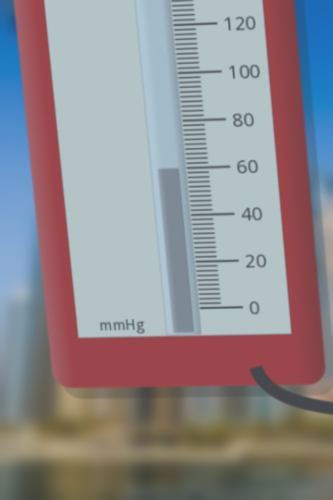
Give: 60 mmHg
